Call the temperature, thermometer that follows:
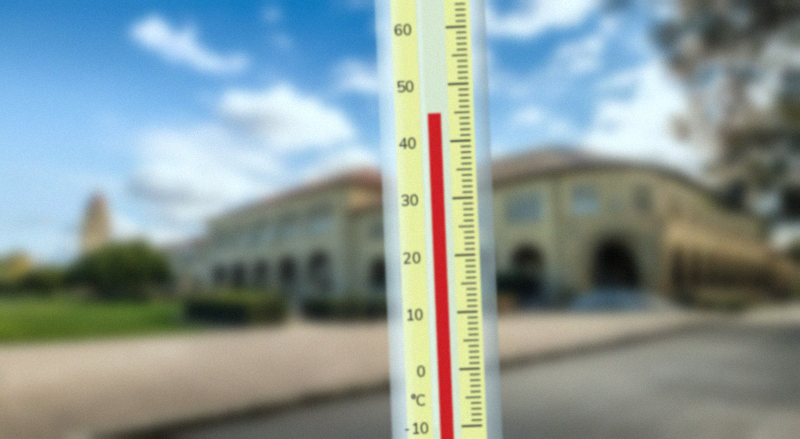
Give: 45 °C
